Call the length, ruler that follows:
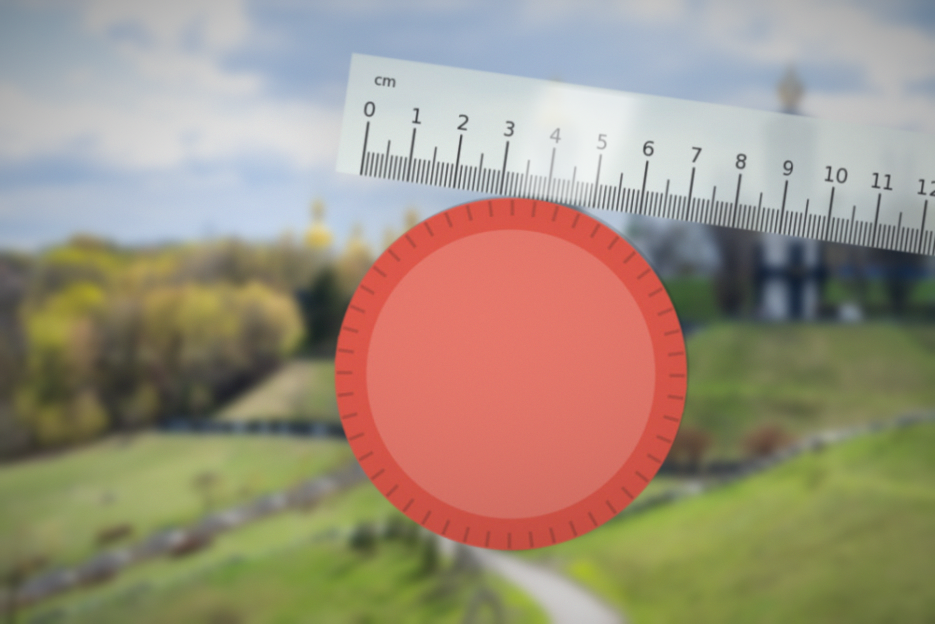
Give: 7.5 cm
